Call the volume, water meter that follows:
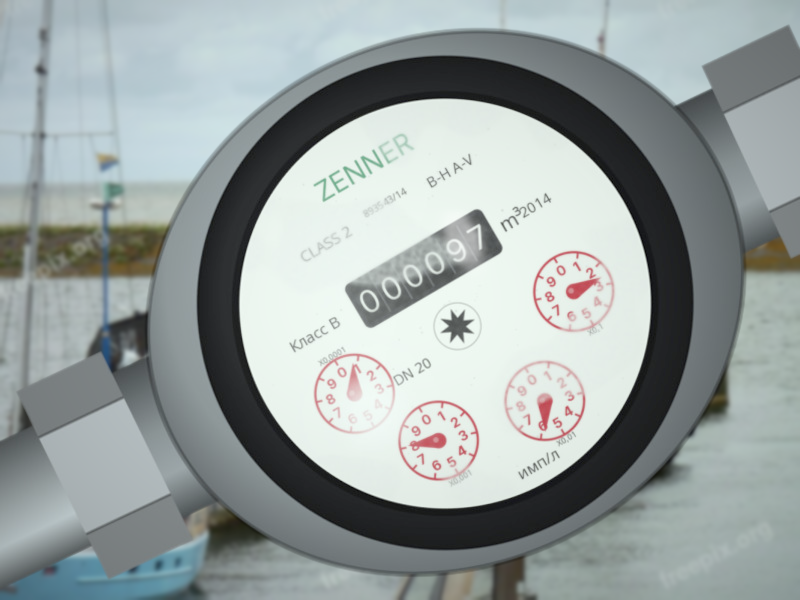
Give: 97.2580 m³
